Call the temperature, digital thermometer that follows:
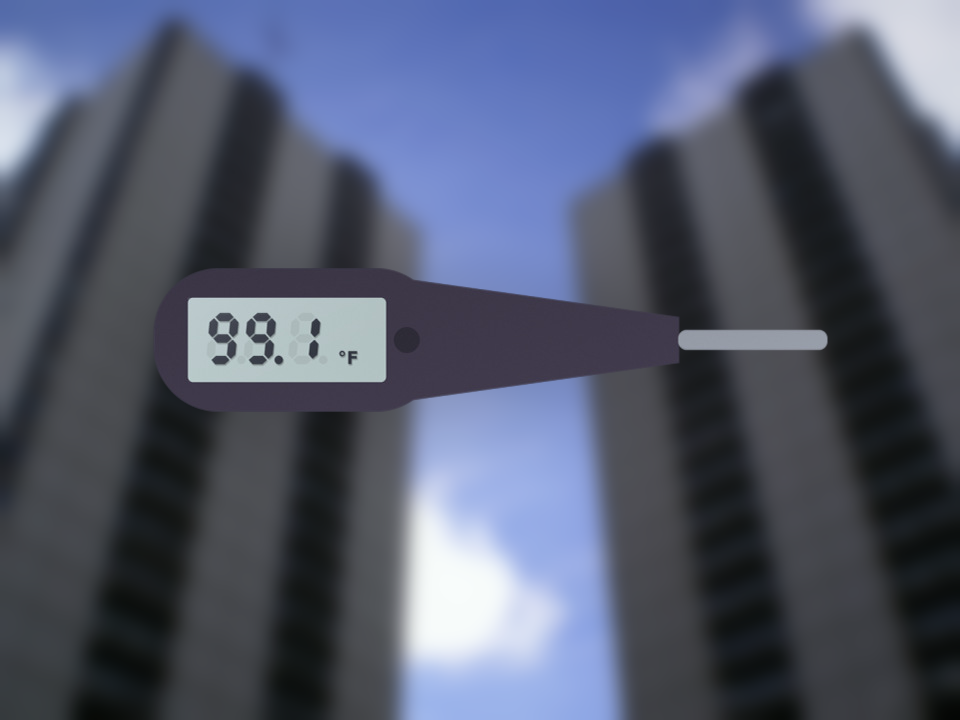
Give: 99.1 °F
